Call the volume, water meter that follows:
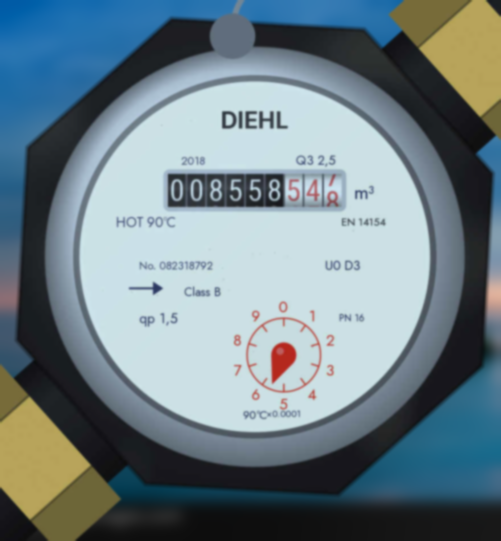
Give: 8558.5475 m³
